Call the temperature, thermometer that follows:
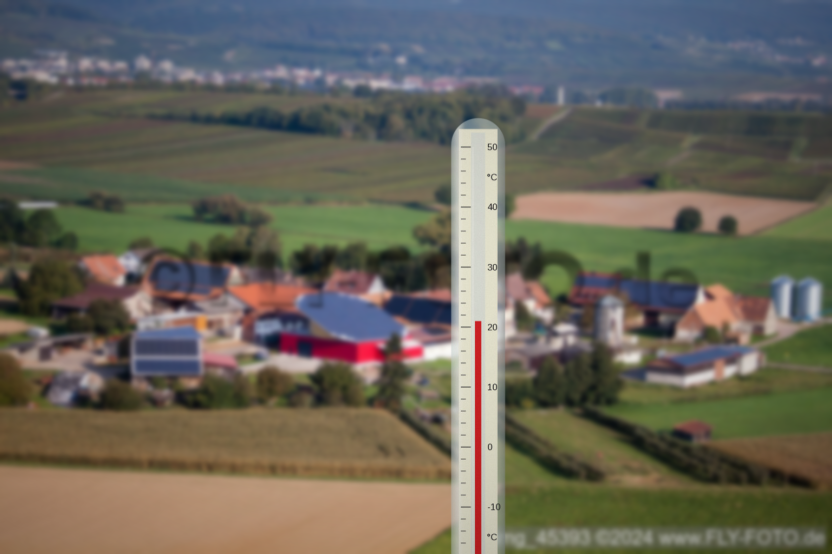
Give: 21 °C
